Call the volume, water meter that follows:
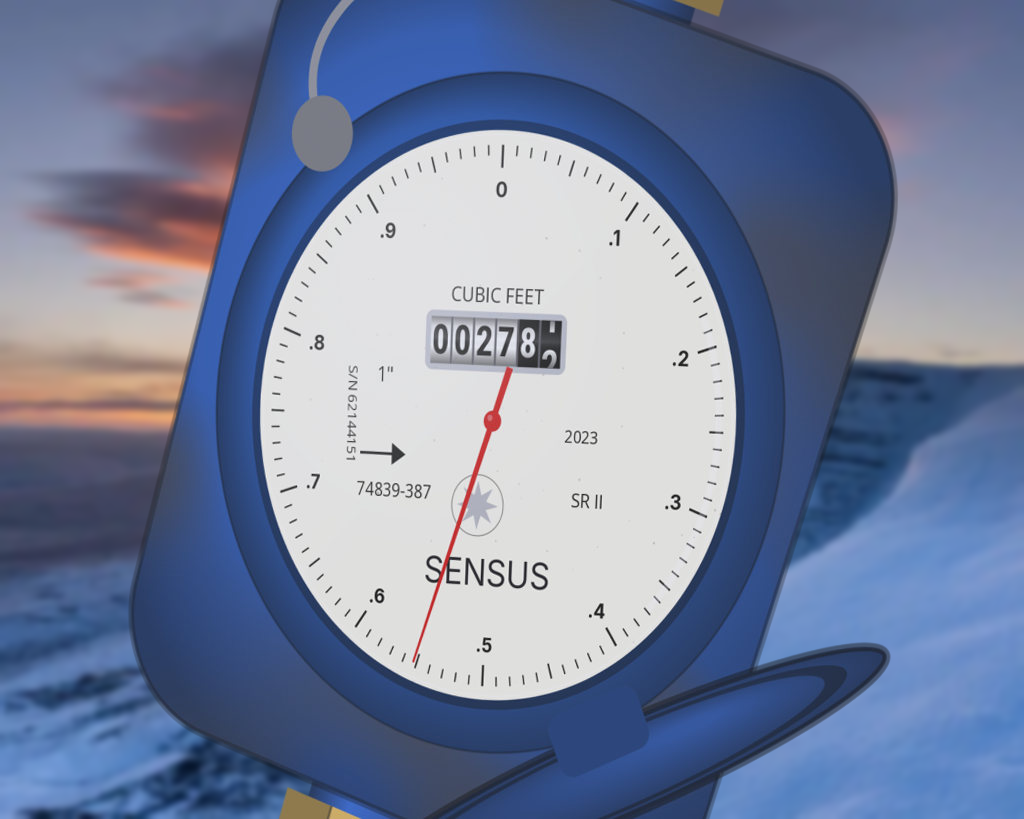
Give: 2781.55 ft³
